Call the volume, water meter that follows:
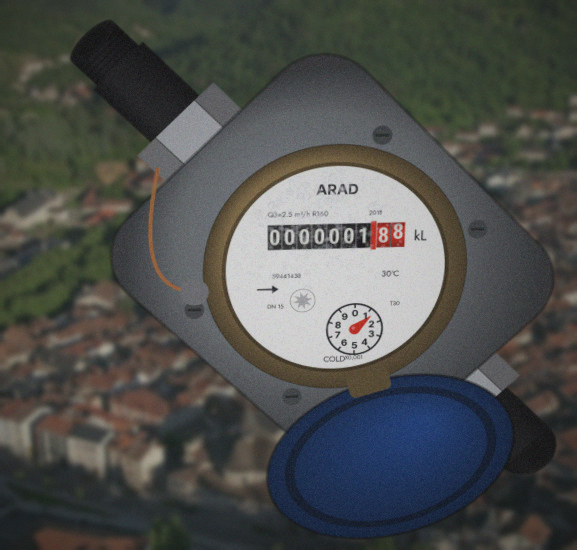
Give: 1.881 kL
